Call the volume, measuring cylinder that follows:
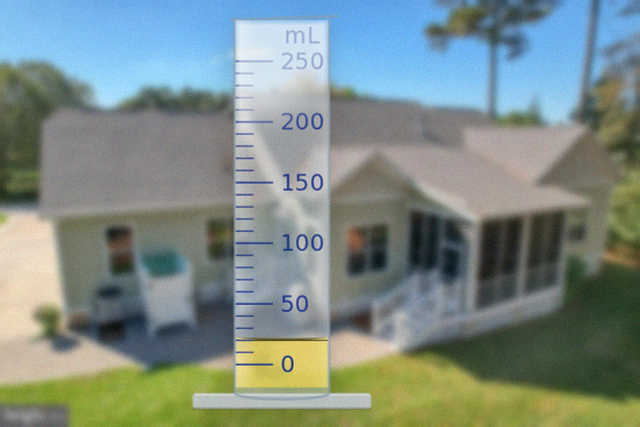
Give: 20 mL
